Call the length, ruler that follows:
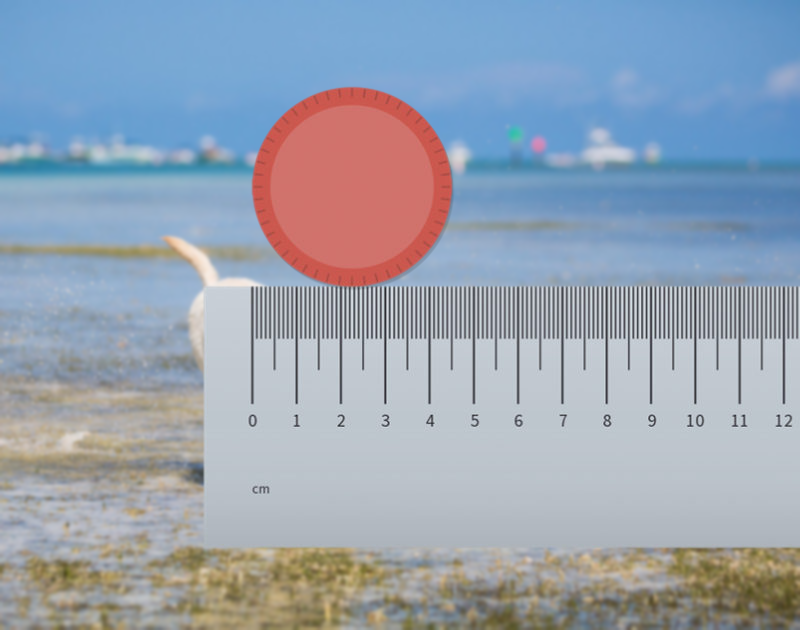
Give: 4.5 cm
